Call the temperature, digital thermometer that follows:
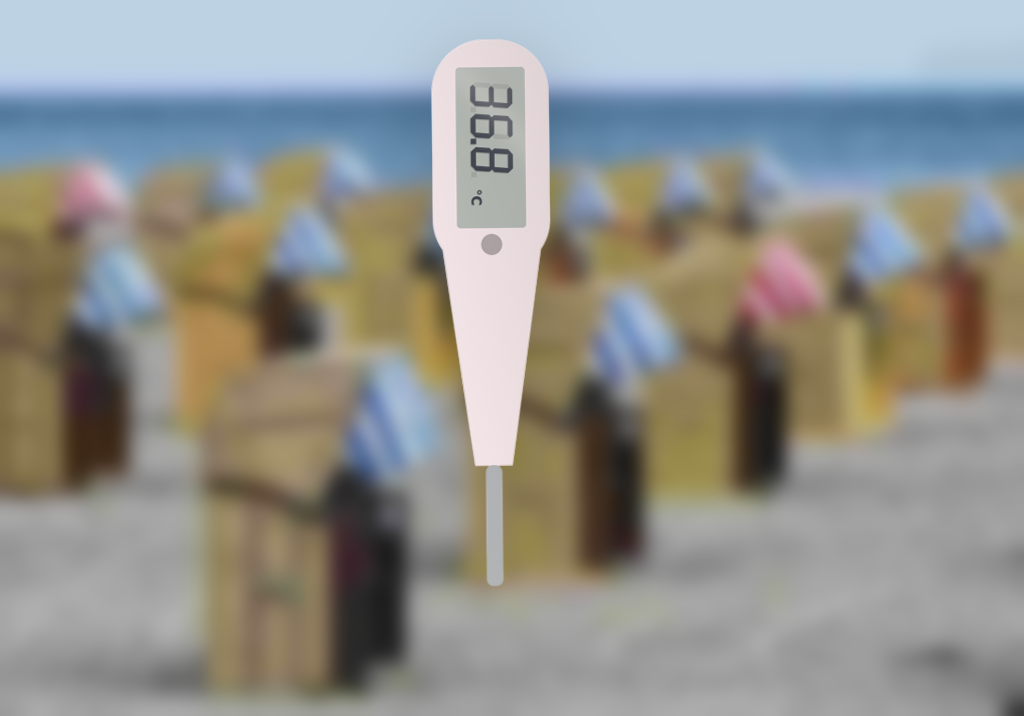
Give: 36.8 °C
